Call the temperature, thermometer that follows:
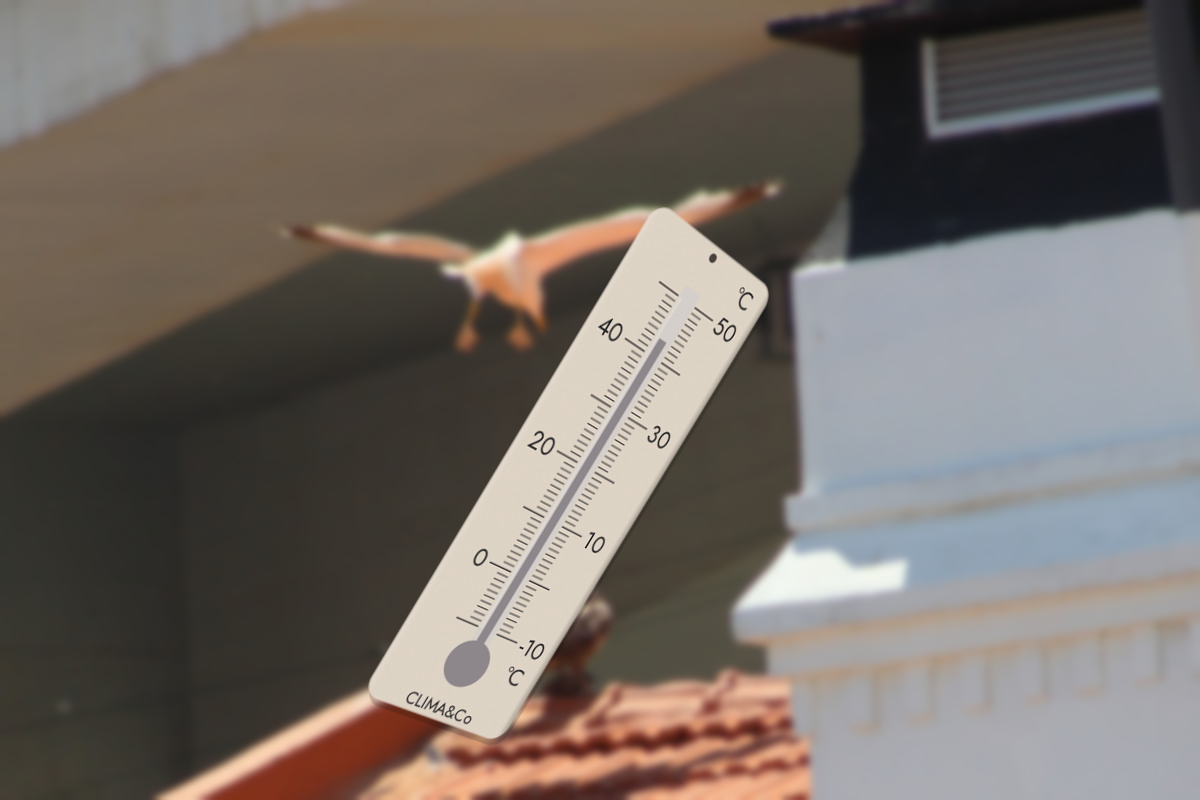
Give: 43 °C
